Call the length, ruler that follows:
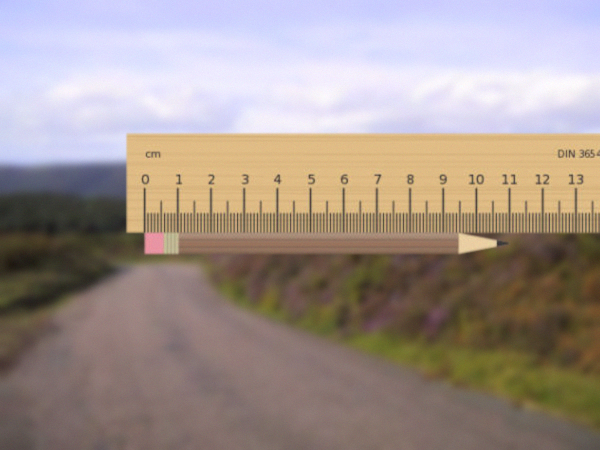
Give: 11 cm
